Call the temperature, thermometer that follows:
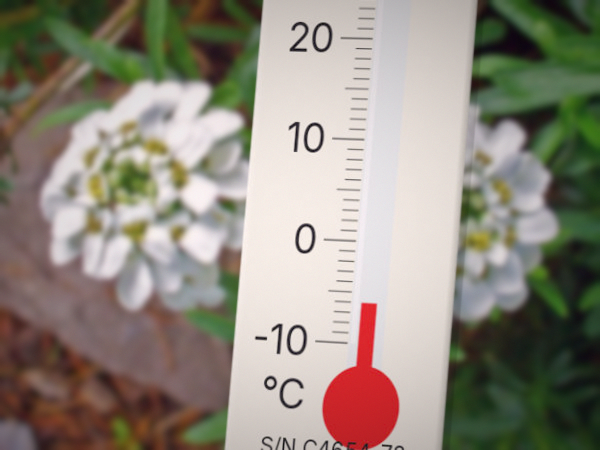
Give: -6 °C
